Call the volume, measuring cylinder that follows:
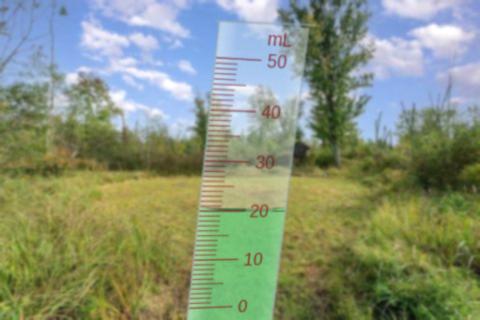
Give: 20 mL
